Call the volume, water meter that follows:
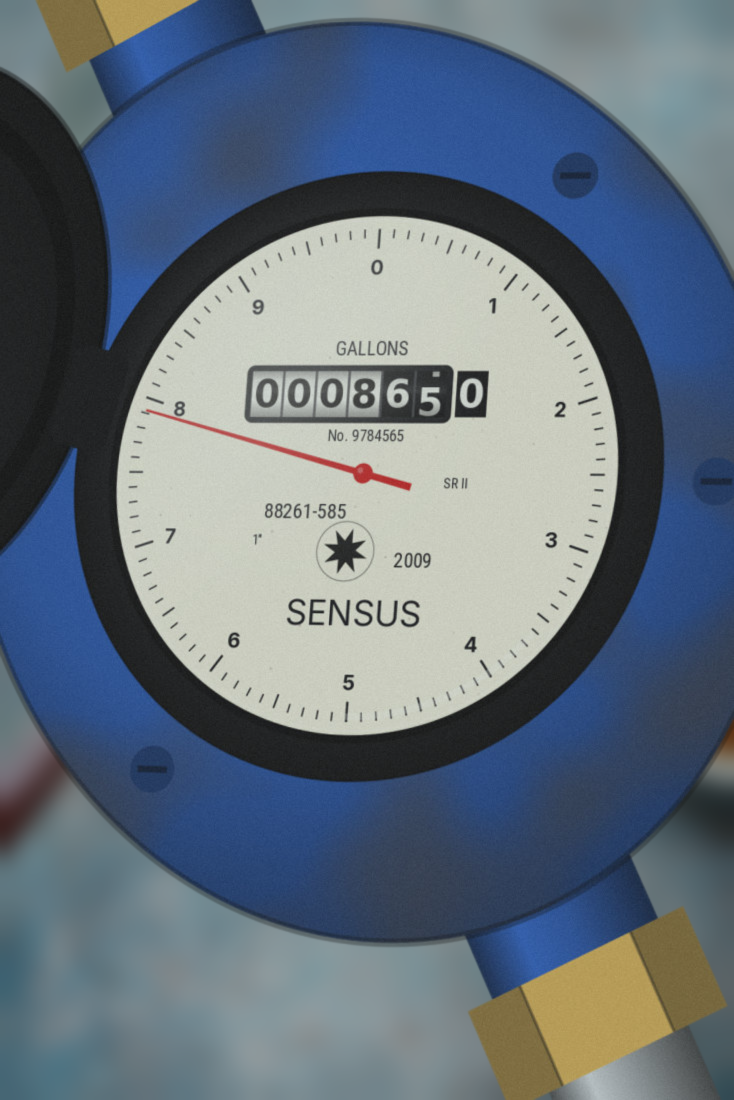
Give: 8647.9 gal
